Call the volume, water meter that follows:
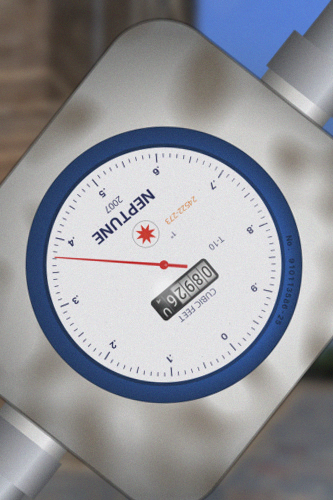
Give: 89260.37 ft³
